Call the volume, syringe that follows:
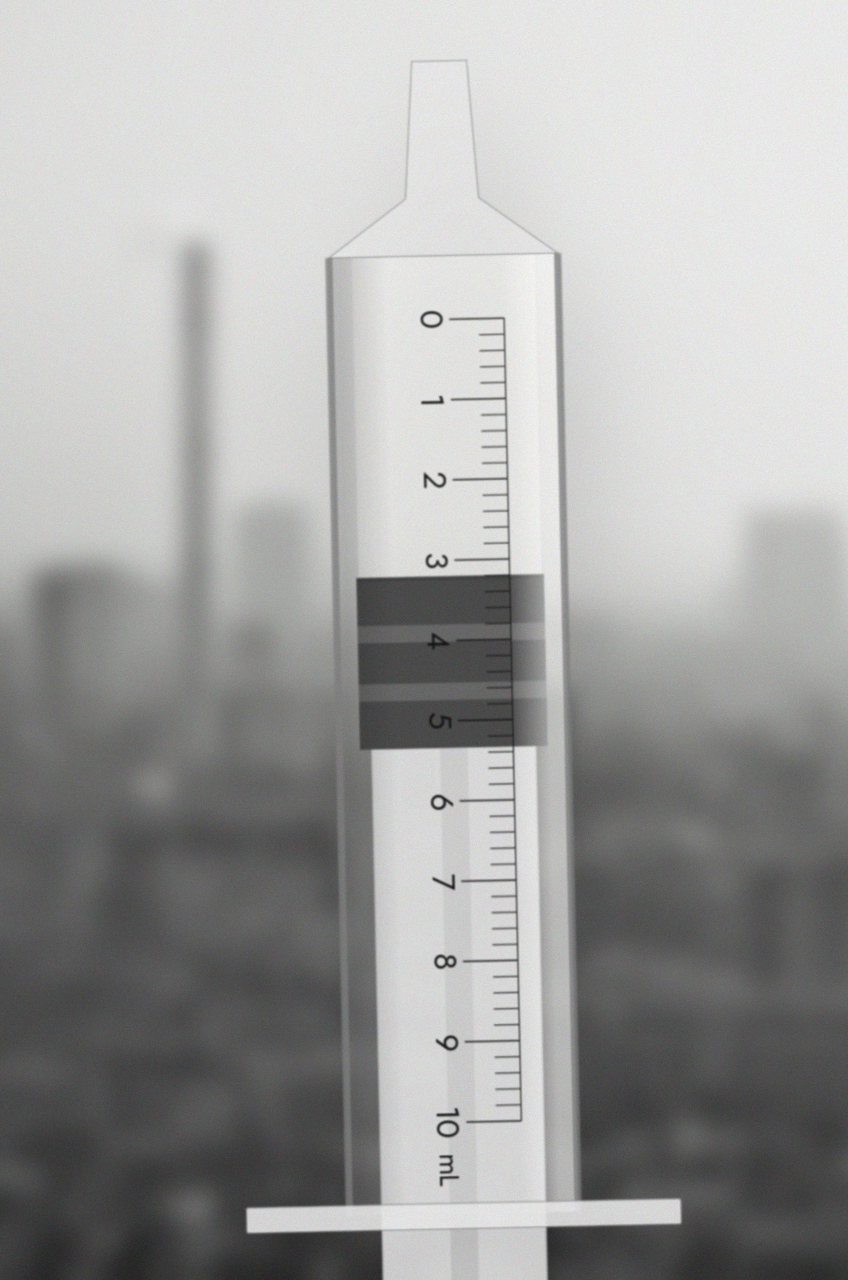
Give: 3.2 mL
